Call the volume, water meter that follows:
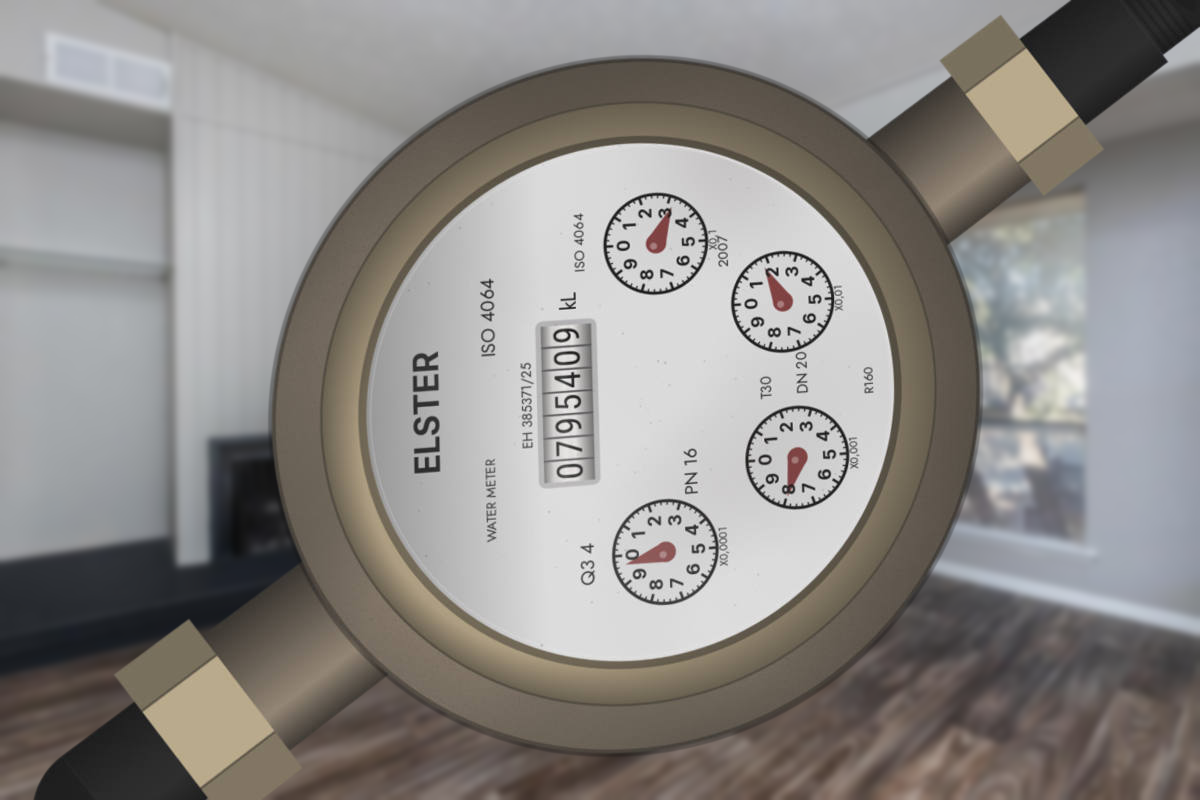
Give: 795409.3179 kL
